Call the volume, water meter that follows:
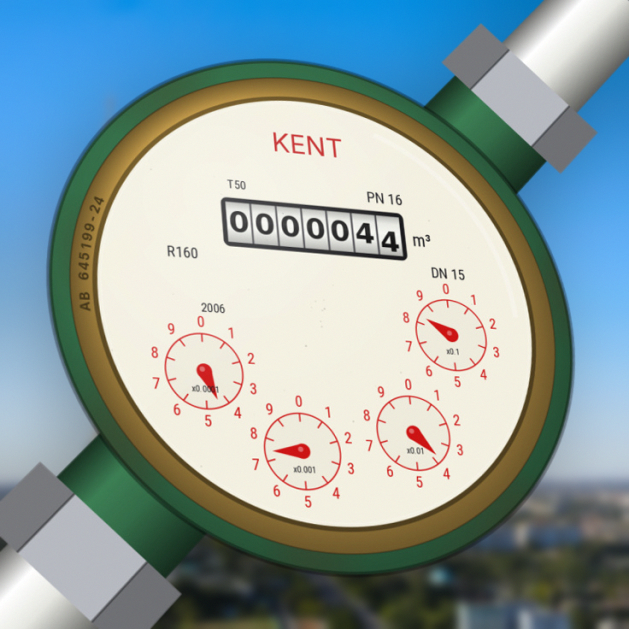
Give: 43.8374 m³
